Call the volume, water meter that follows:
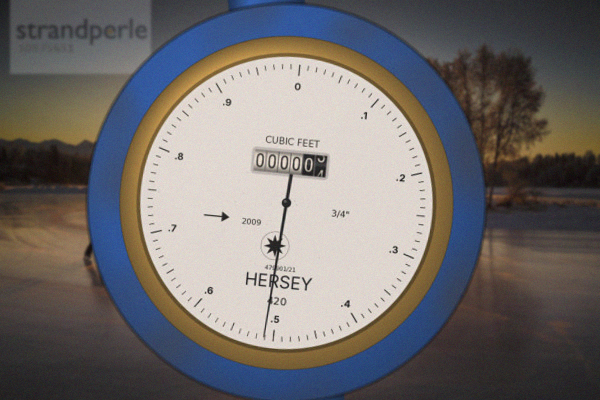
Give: 3.51 ft³
